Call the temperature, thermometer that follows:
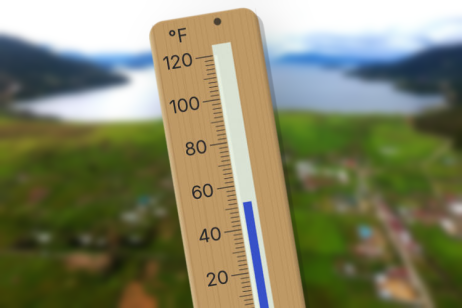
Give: 52 °F
